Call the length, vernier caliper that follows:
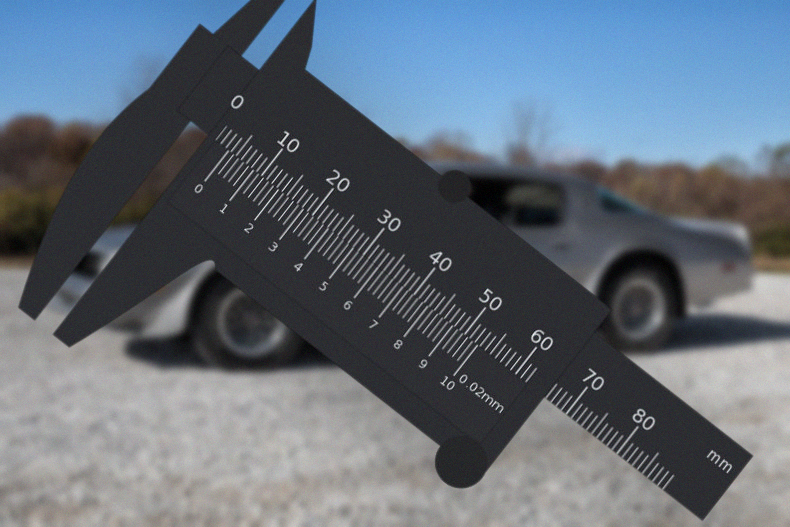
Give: 3.6 mm
